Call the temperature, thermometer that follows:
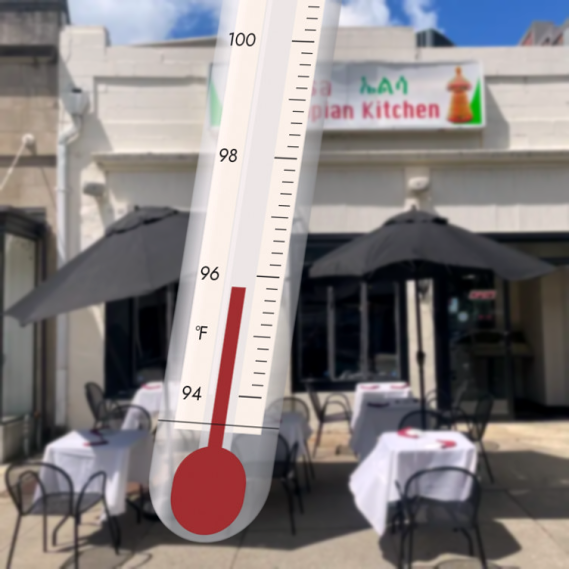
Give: 95.8 °F
